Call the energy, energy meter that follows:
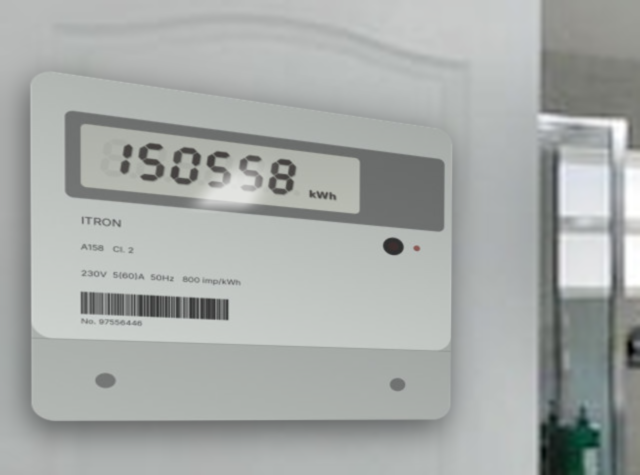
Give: 150558 kWh
